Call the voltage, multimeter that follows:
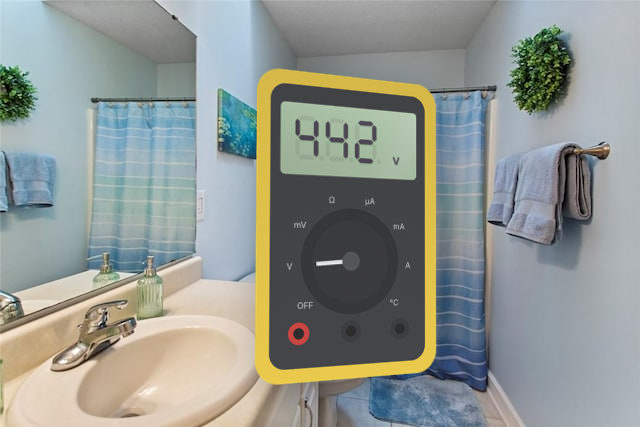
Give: 442 V
